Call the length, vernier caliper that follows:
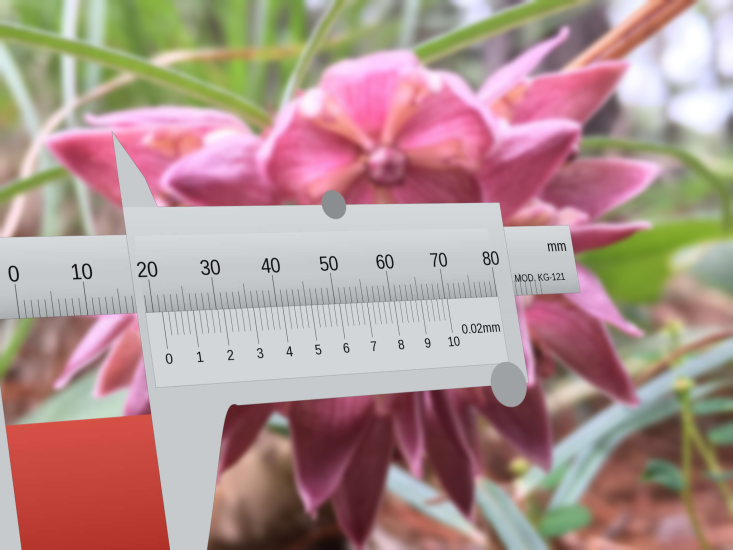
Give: 21.4 mm
